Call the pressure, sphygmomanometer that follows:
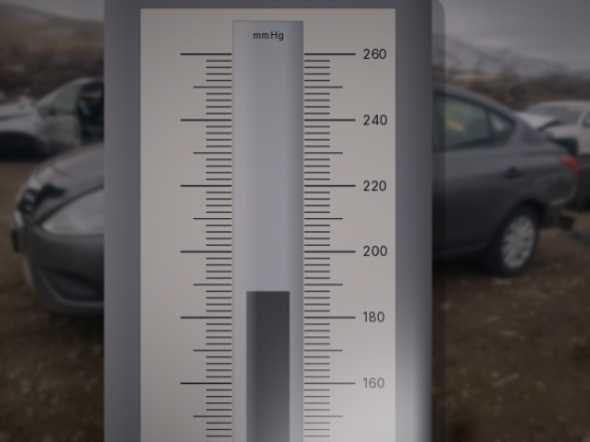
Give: 188 mmHg
